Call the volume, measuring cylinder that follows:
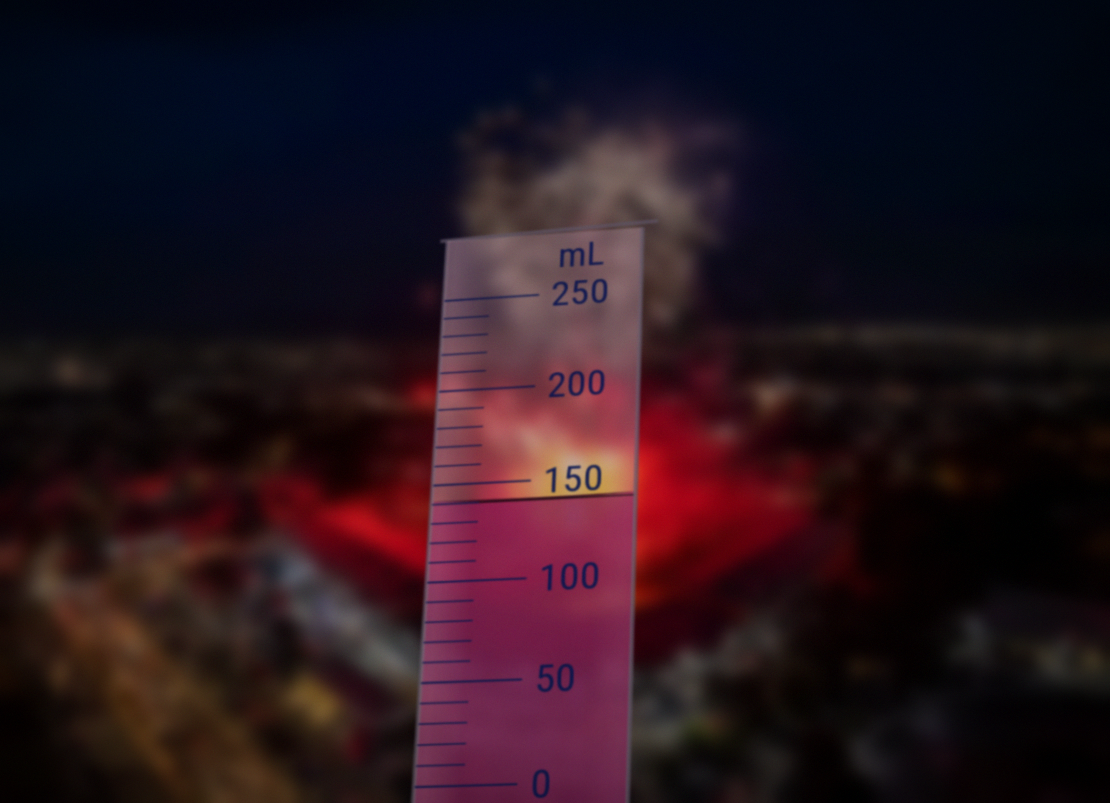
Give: 140 mL
